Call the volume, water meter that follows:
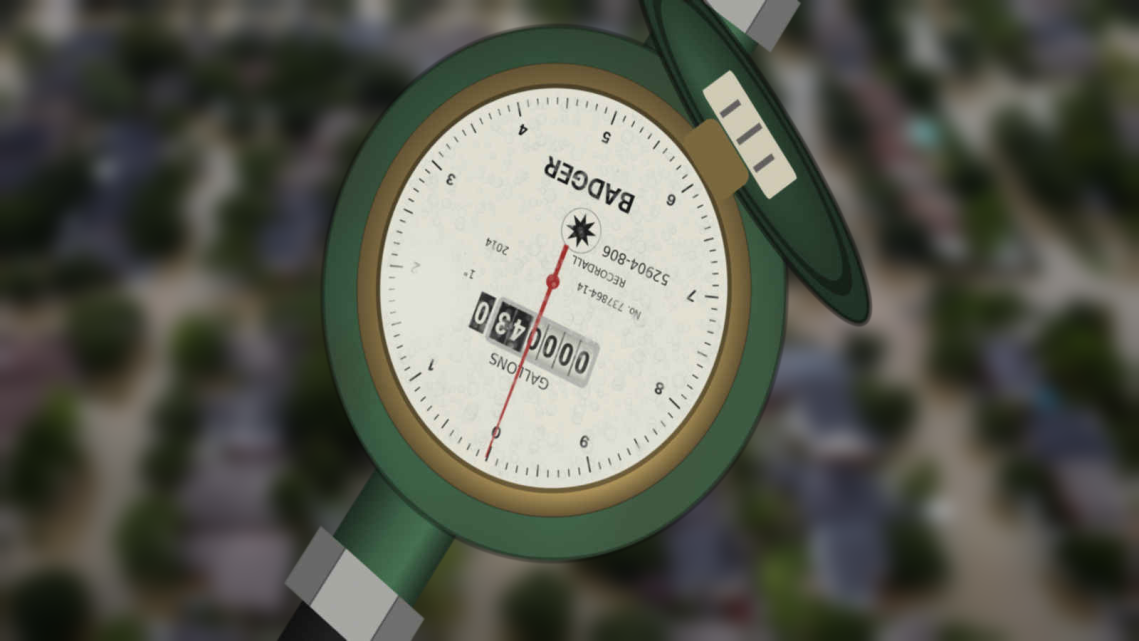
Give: 430.0 gal
